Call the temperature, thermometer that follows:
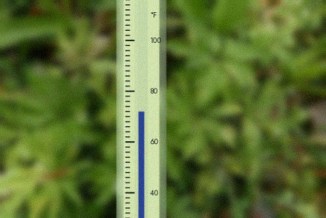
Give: 72 °F
